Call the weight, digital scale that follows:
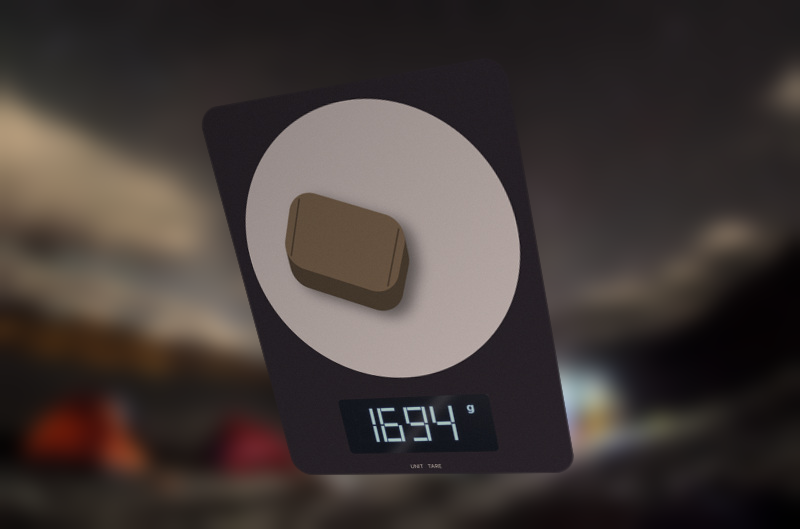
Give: 1694 g
